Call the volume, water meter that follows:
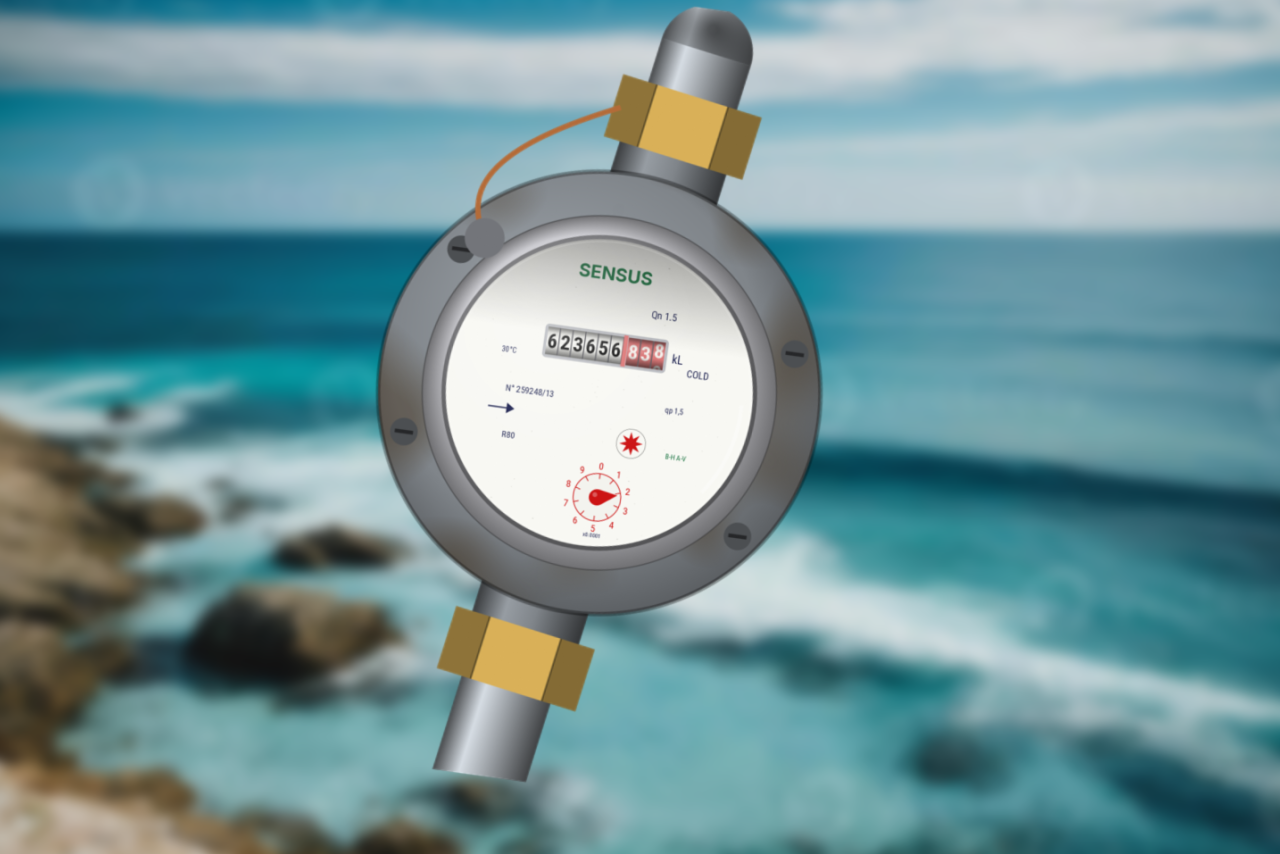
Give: 623656.8382 kL
